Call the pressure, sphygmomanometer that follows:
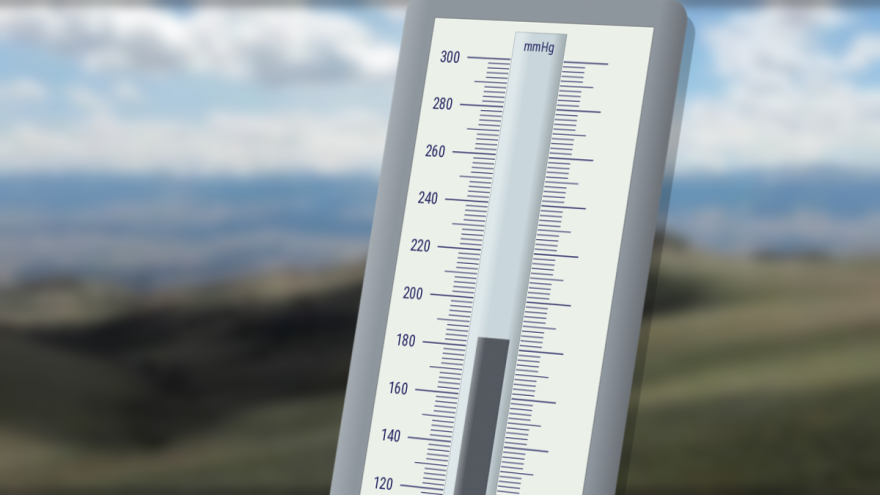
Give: 184 mmHg
